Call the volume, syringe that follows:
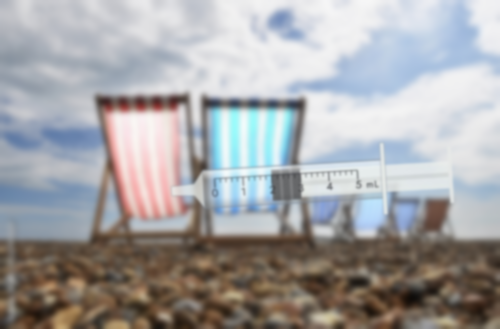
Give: 2 mL
